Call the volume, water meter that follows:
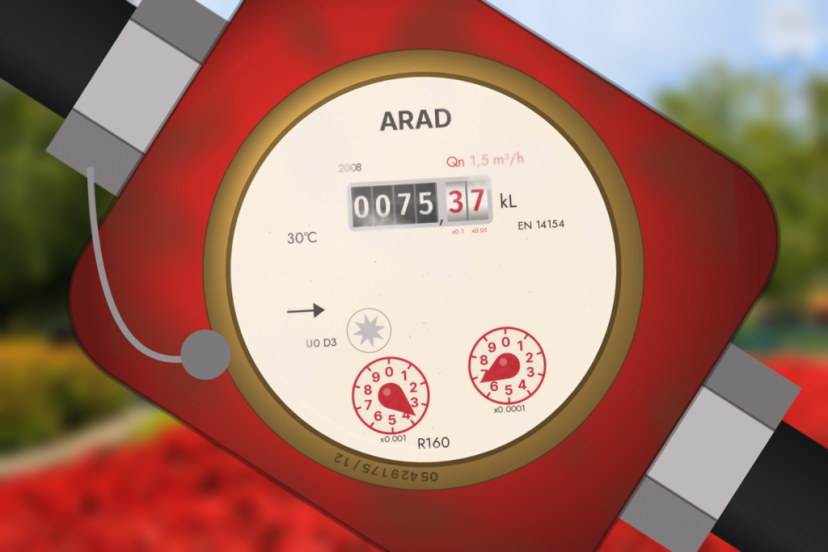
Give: 75.3736 kL
